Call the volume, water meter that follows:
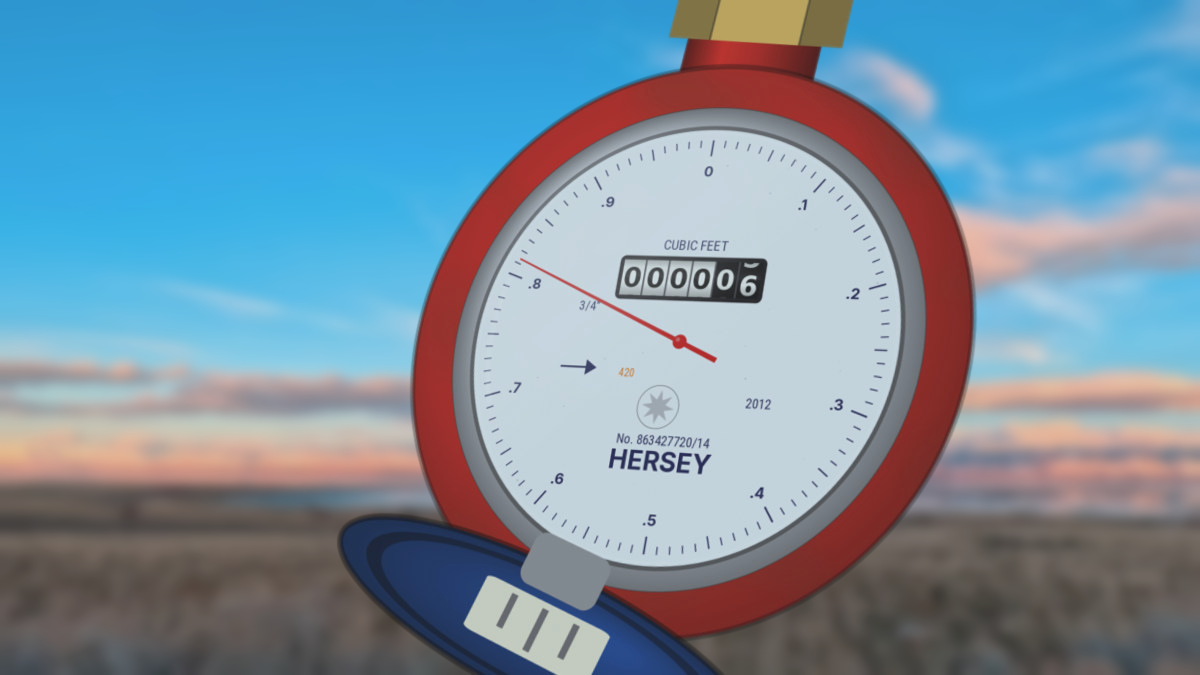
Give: 5.81 ft³
